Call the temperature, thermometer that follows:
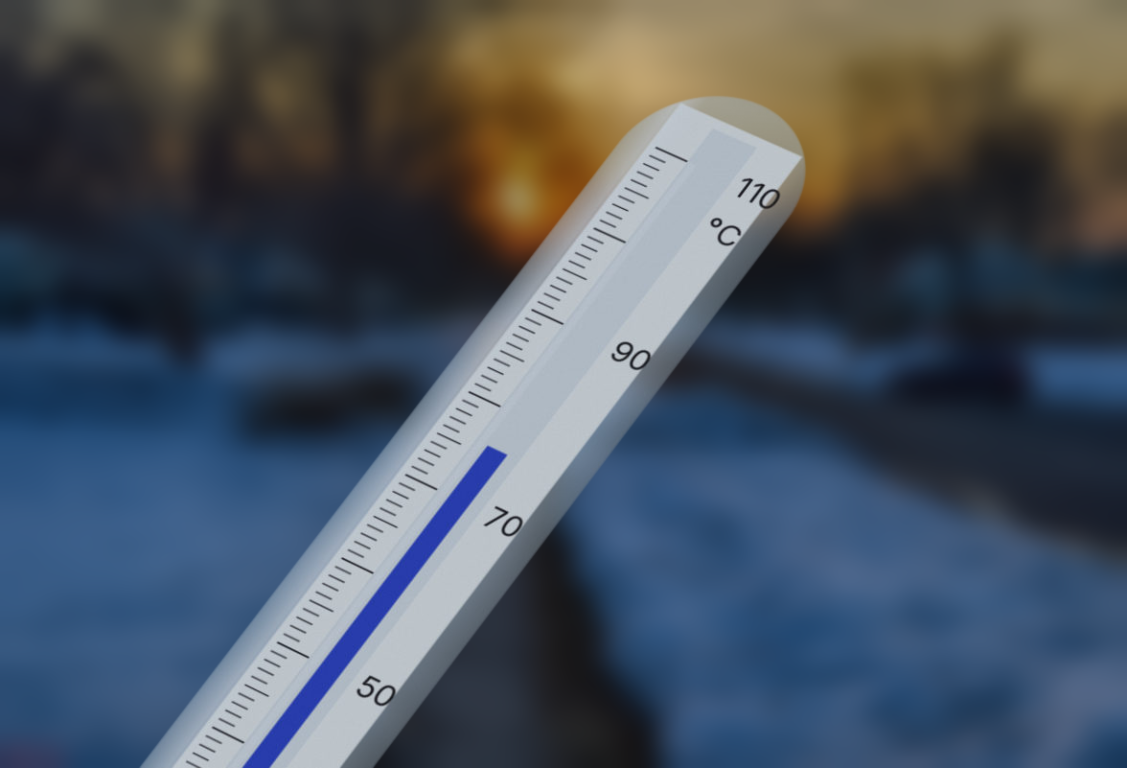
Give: 76 °C
